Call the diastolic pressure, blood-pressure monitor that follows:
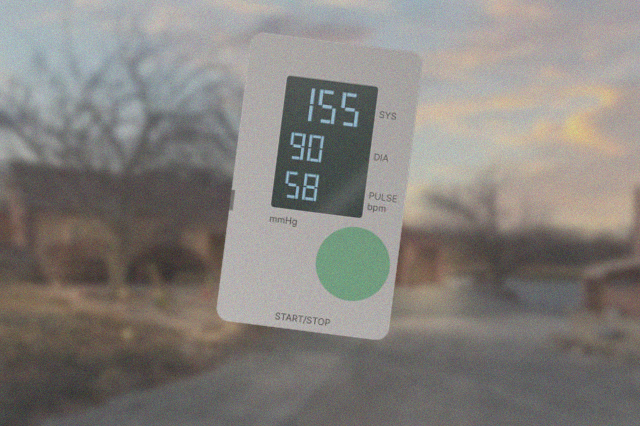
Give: 90 mmHg
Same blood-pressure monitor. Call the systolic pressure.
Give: 155 mmHg
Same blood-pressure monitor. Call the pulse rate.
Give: 58 bpm
